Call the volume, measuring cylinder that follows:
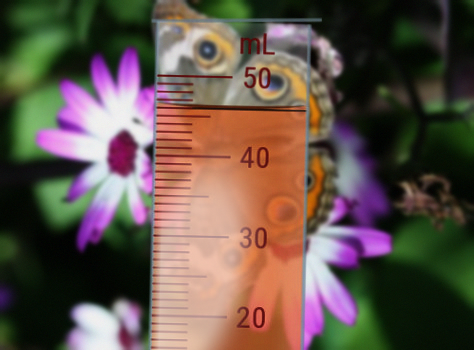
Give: 46 mL
